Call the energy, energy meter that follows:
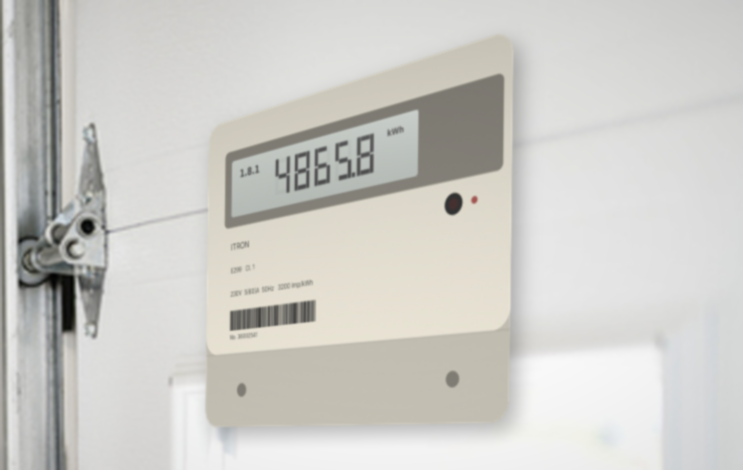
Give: 4865.8 kWh
